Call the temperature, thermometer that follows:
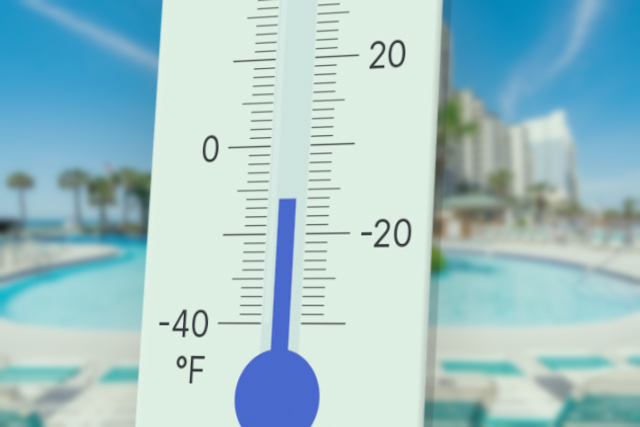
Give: -12 °F
